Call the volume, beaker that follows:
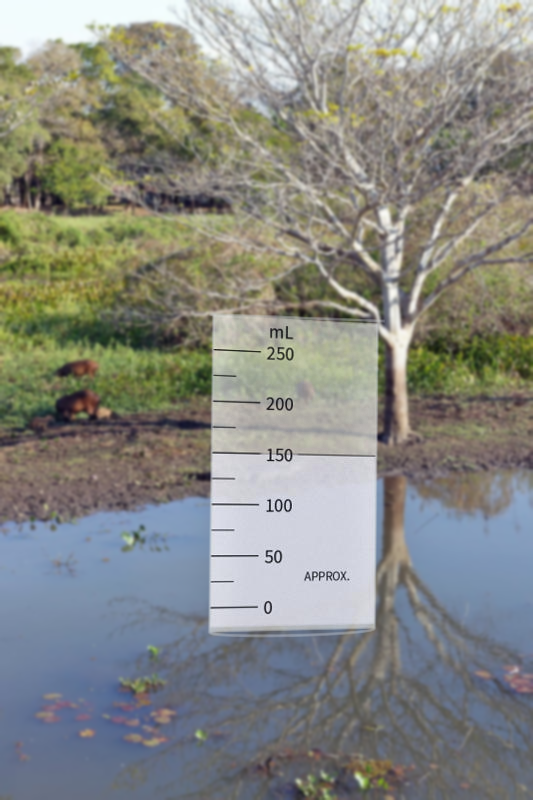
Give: 150 mL
